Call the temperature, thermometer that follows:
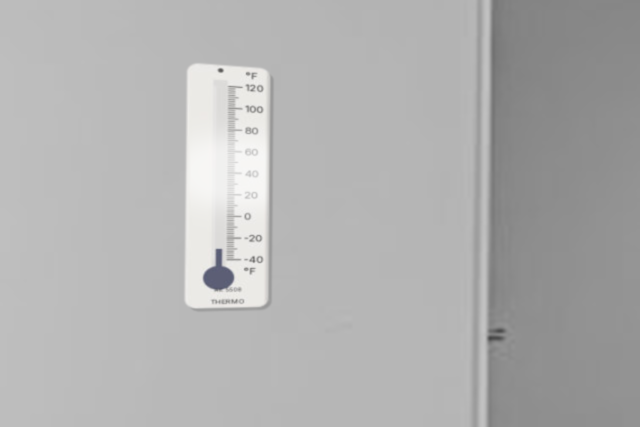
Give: -30 °F
